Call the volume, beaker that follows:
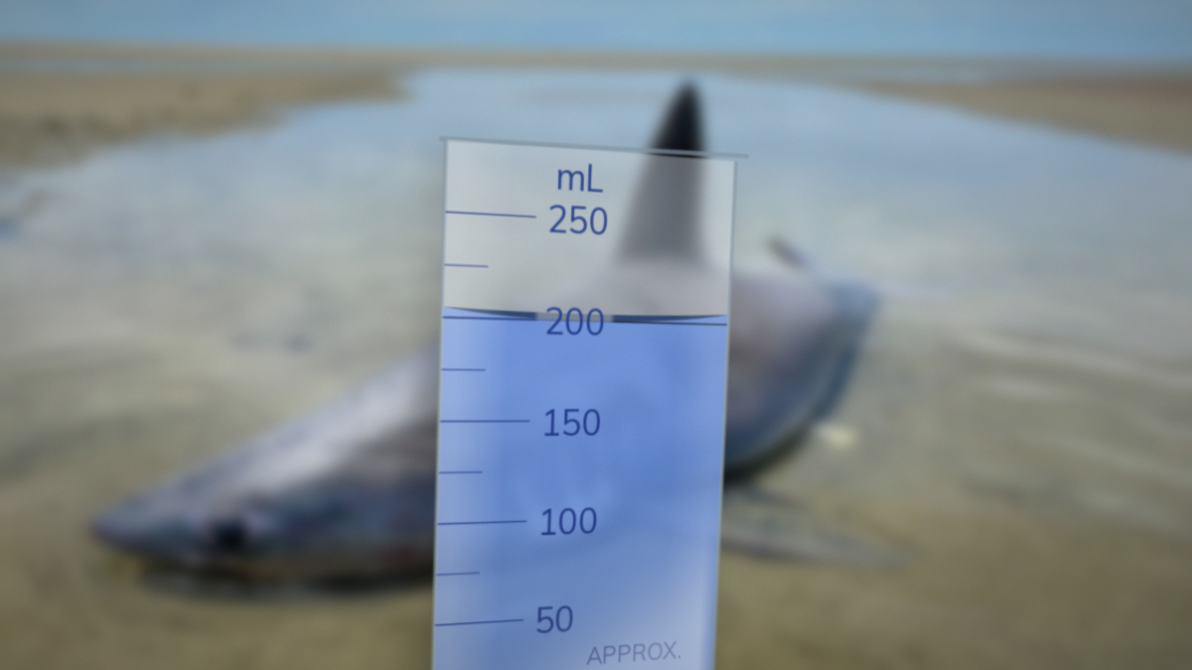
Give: 200 mL
